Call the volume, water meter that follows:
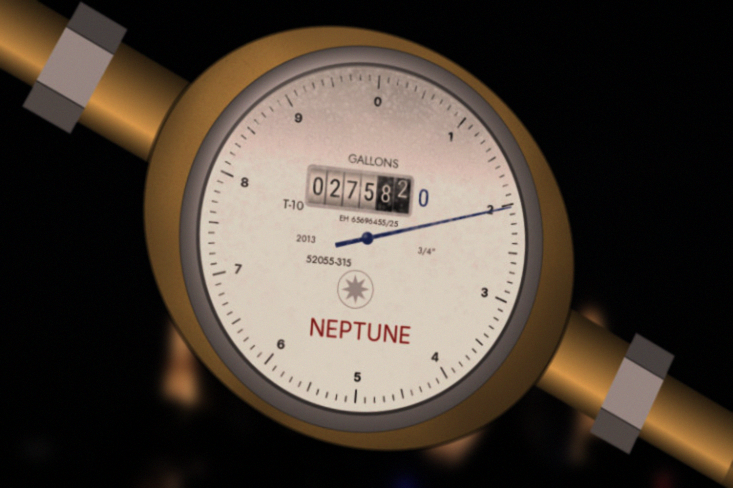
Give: 275822.0 gal
